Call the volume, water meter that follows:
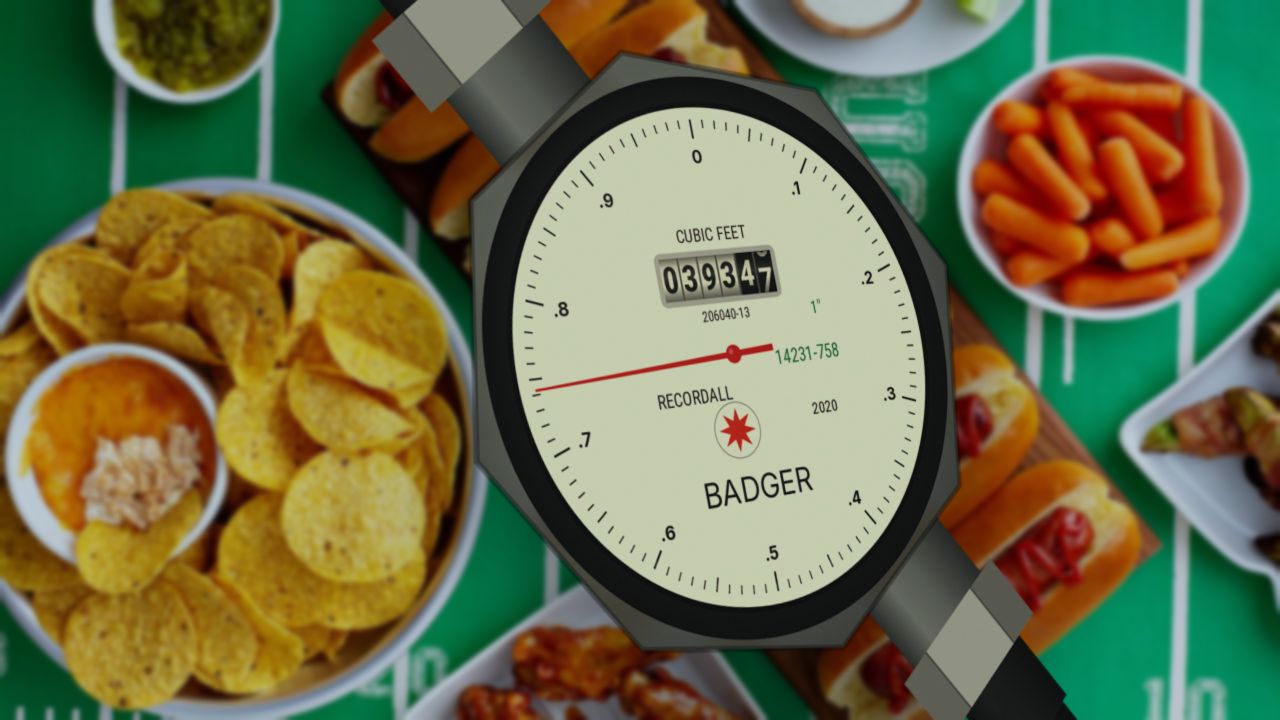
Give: 39346.74 ft³
